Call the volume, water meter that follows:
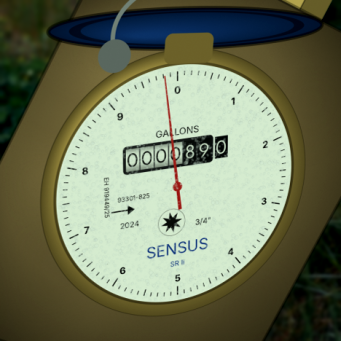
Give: 889.8 gal
